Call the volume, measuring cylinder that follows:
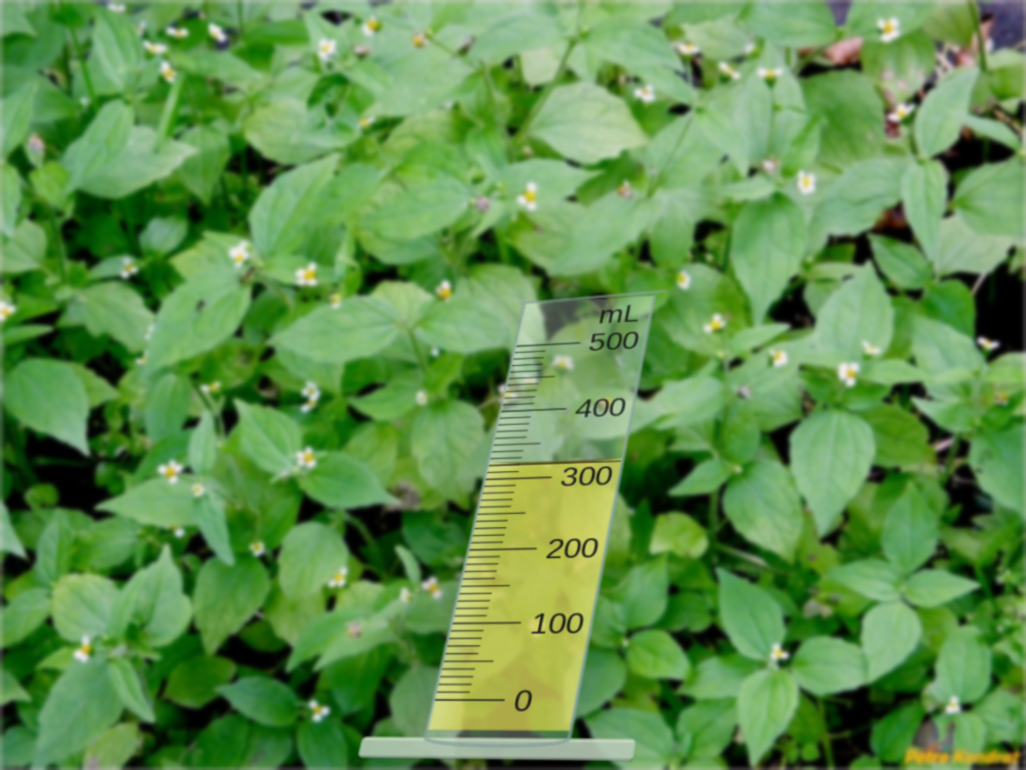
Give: 320 mL
